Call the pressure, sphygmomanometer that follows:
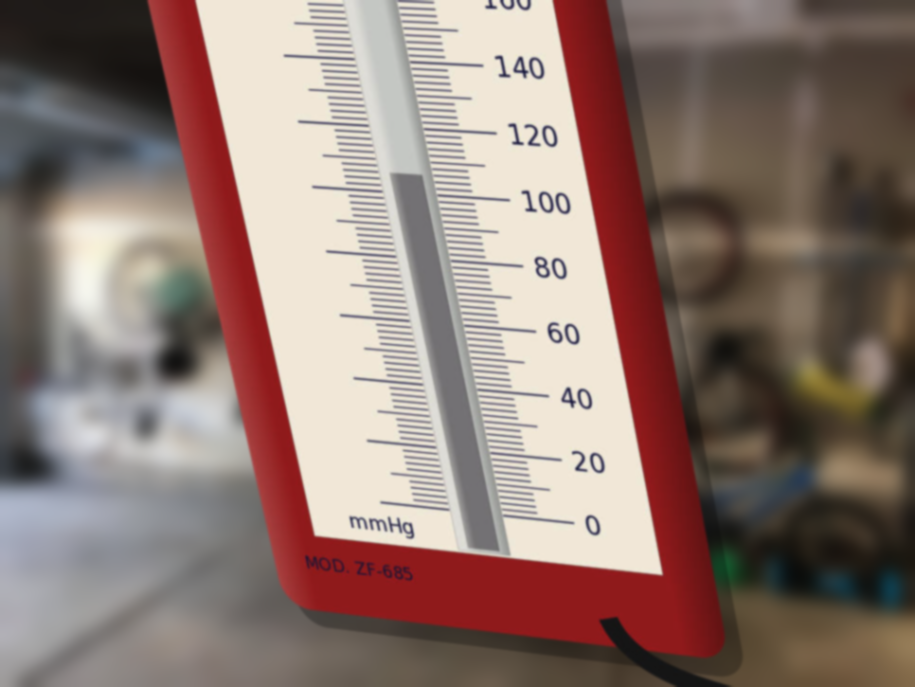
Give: 106 mmHg
